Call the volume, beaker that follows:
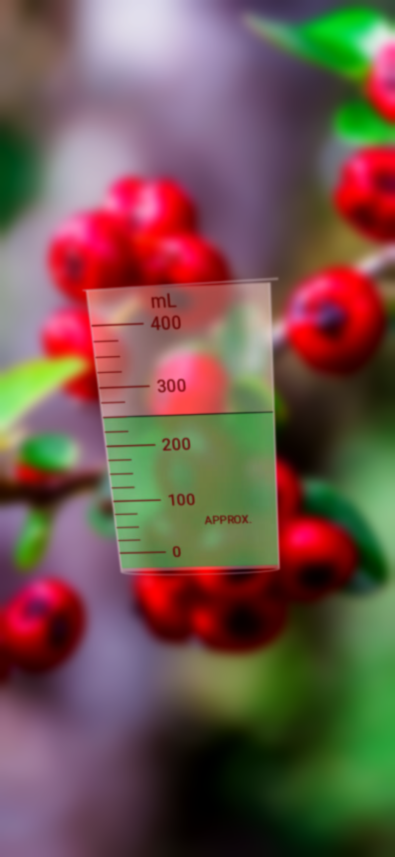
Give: 250 mL
